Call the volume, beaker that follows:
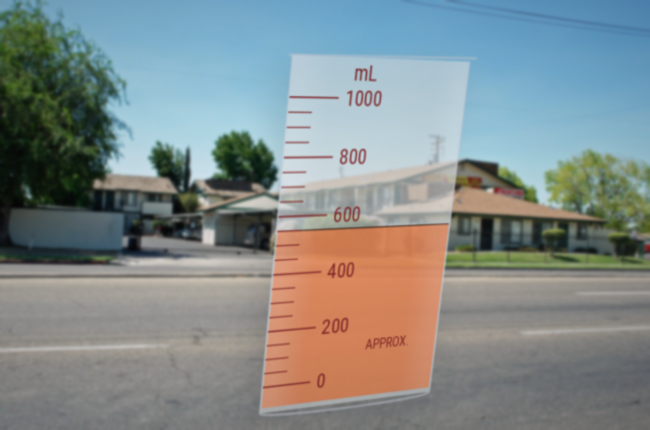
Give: 550 mL
